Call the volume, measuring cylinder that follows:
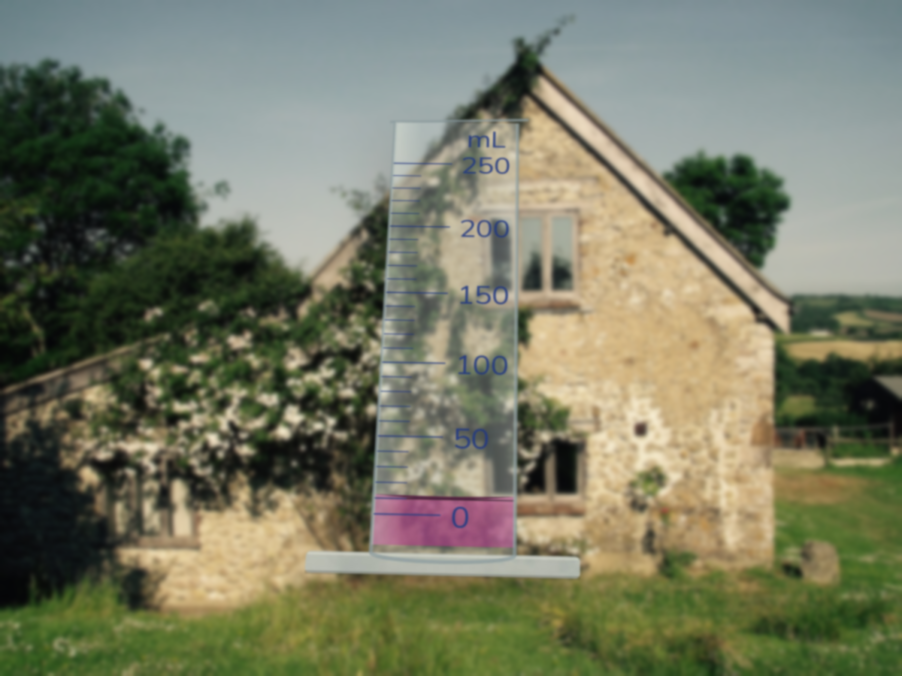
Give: 10 mL
